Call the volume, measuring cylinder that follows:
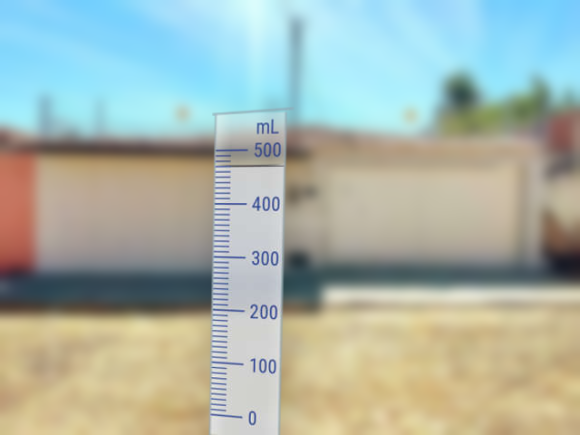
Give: 470 mL
